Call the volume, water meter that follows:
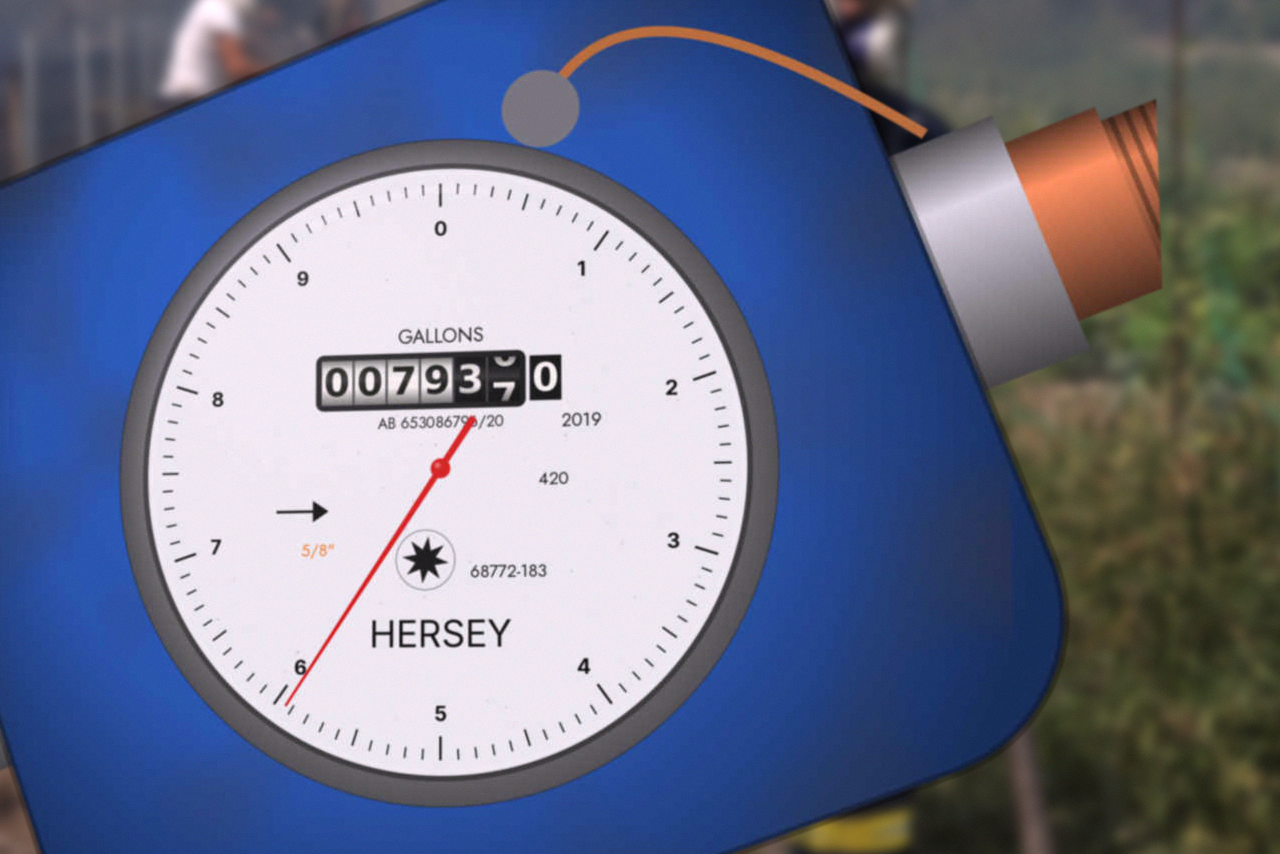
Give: 79365.9 gal
